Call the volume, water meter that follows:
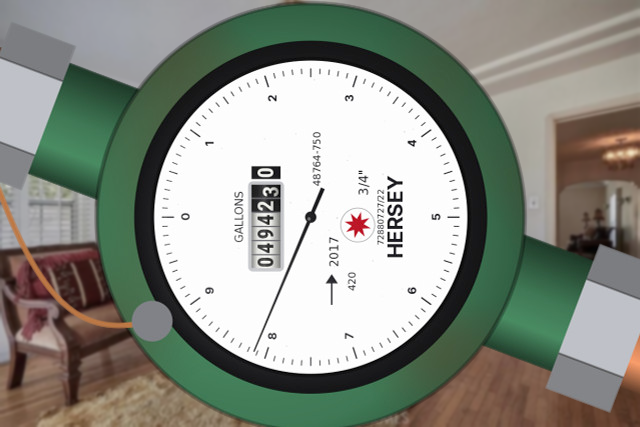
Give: 494228.1 gal
